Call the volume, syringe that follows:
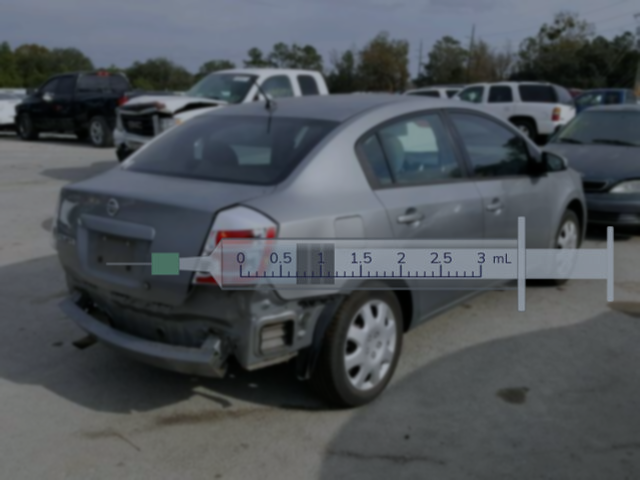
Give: 0.7 mL
